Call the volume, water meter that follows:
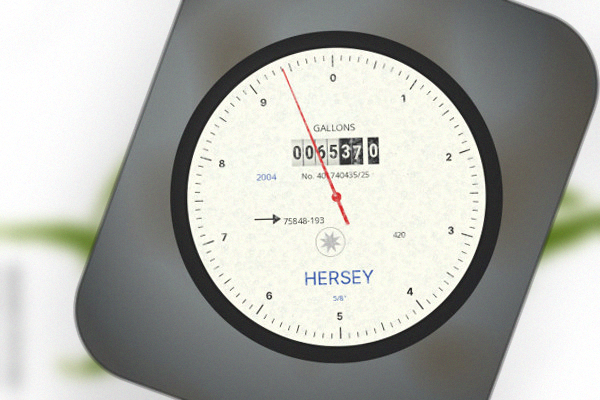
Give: 65369.4 gal
